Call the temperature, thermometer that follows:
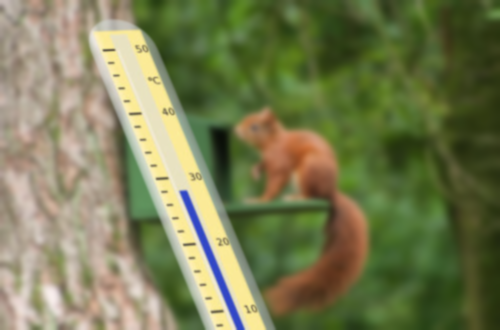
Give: 28 °C
